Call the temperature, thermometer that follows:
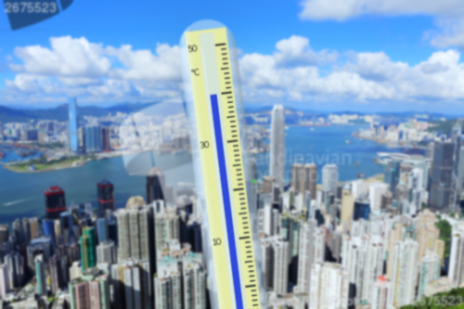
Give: 40 °C
